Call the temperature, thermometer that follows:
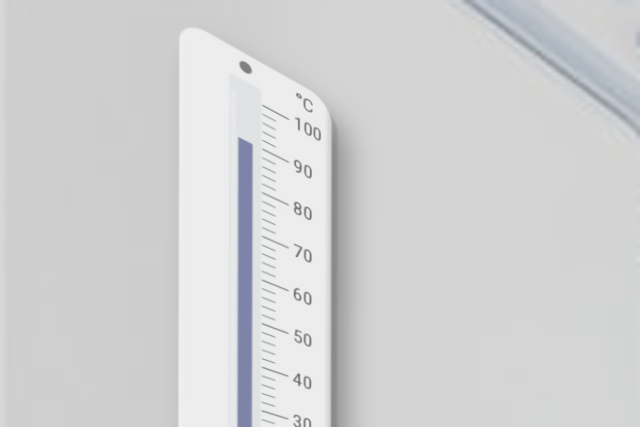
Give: 90 °C
